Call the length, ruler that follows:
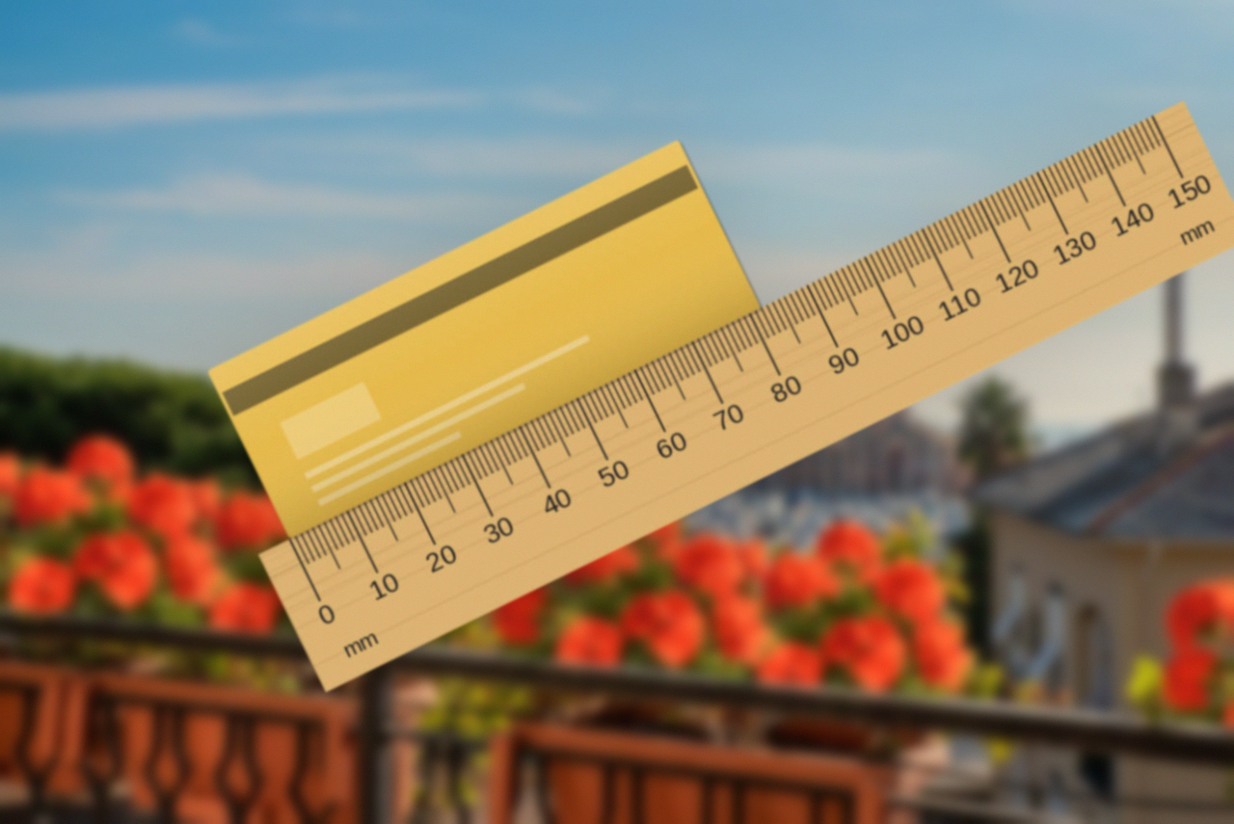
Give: 82 mm
